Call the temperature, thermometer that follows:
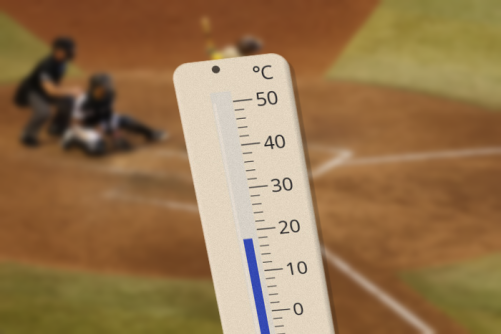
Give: 18 °C
